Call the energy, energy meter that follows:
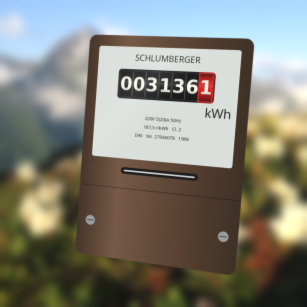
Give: 3136.1 kWh
